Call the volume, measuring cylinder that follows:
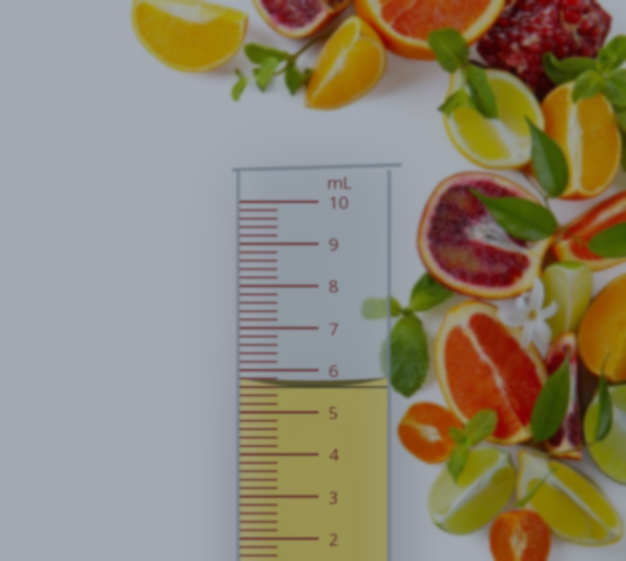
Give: 5.6 mL
